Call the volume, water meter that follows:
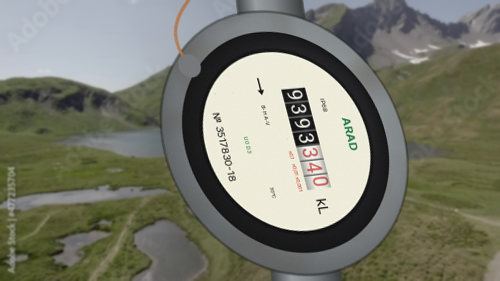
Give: 9393.340 kL
